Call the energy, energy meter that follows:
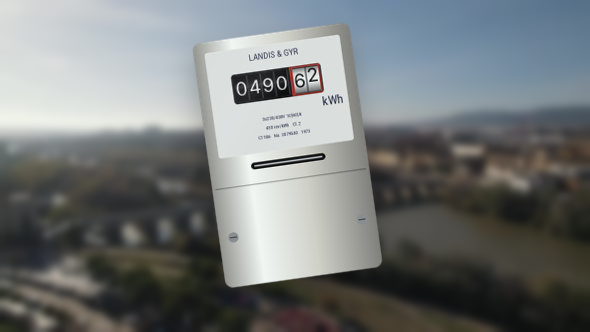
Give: 490.62 kWh
